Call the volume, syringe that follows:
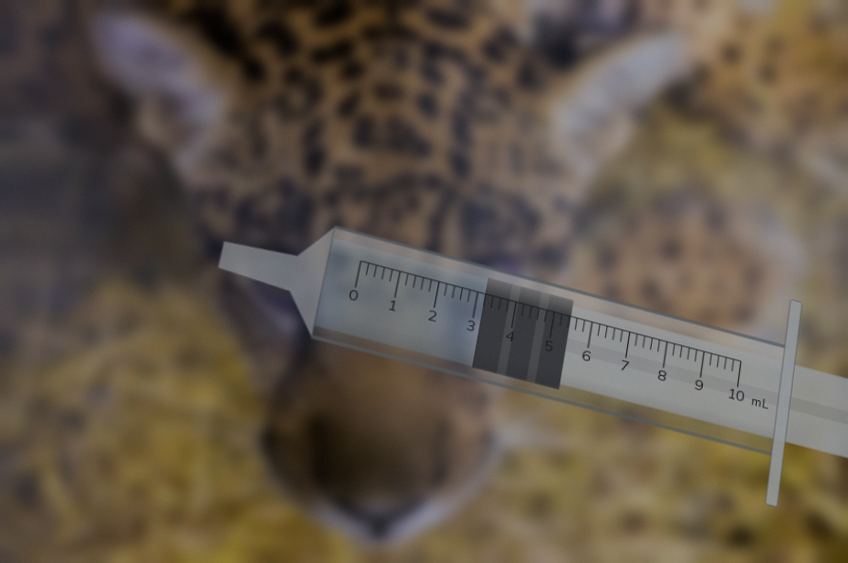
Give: 3.2 mL
